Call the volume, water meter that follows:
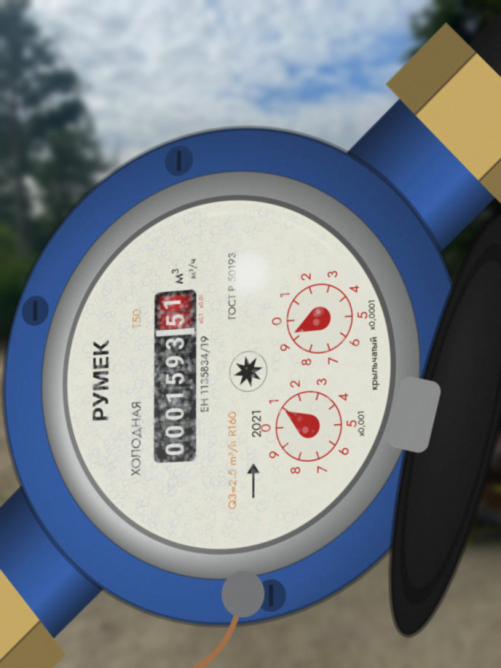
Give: 1593.5109 m³
